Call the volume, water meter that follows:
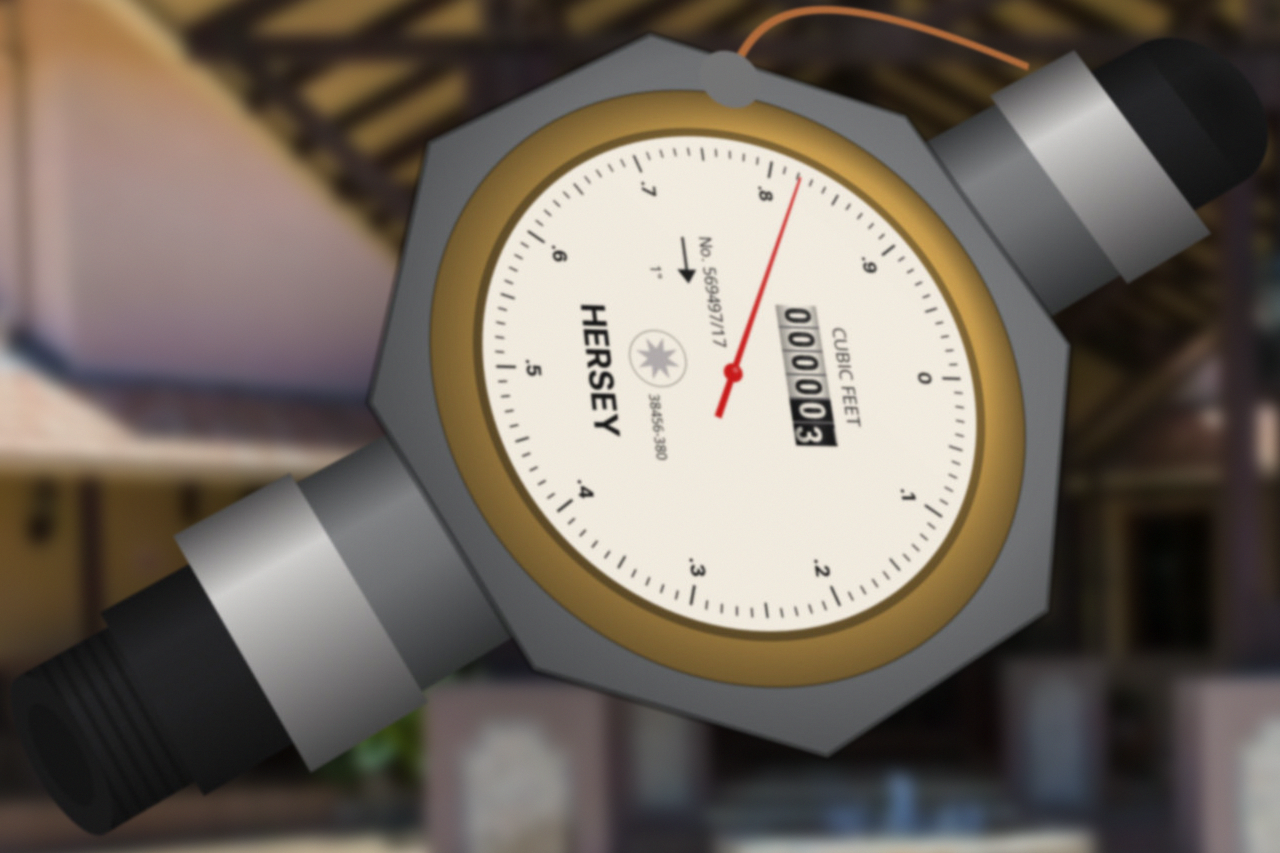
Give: 2.82 ft³
